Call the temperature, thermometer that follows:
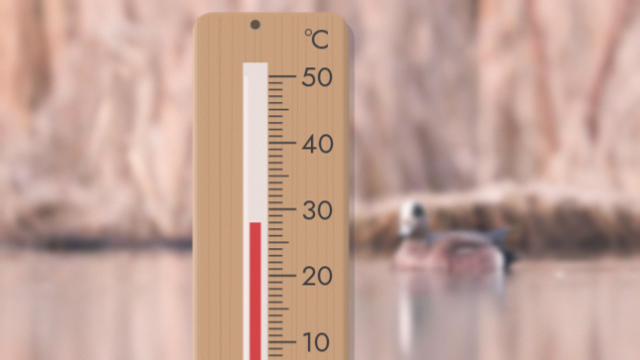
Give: 28 °C
